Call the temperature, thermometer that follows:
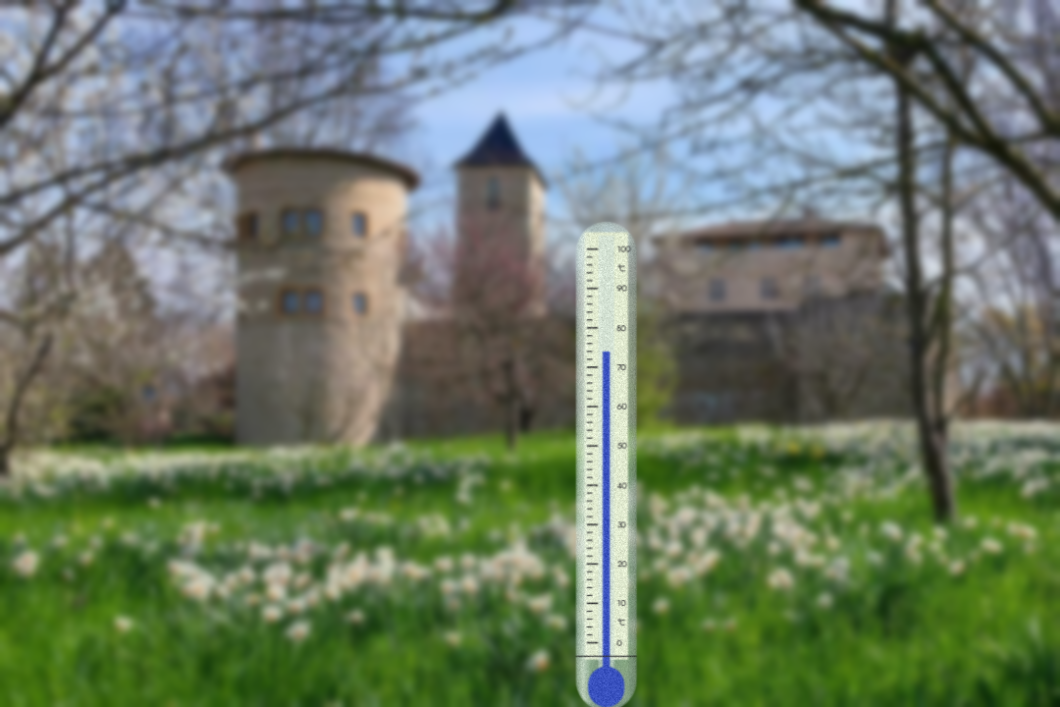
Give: 74 °C
